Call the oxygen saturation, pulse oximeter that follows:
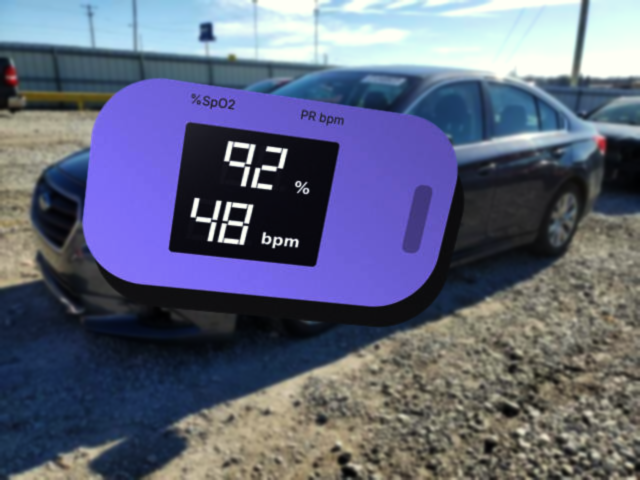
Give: 92 %
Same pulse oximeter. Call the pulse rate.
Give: 48 bpm
